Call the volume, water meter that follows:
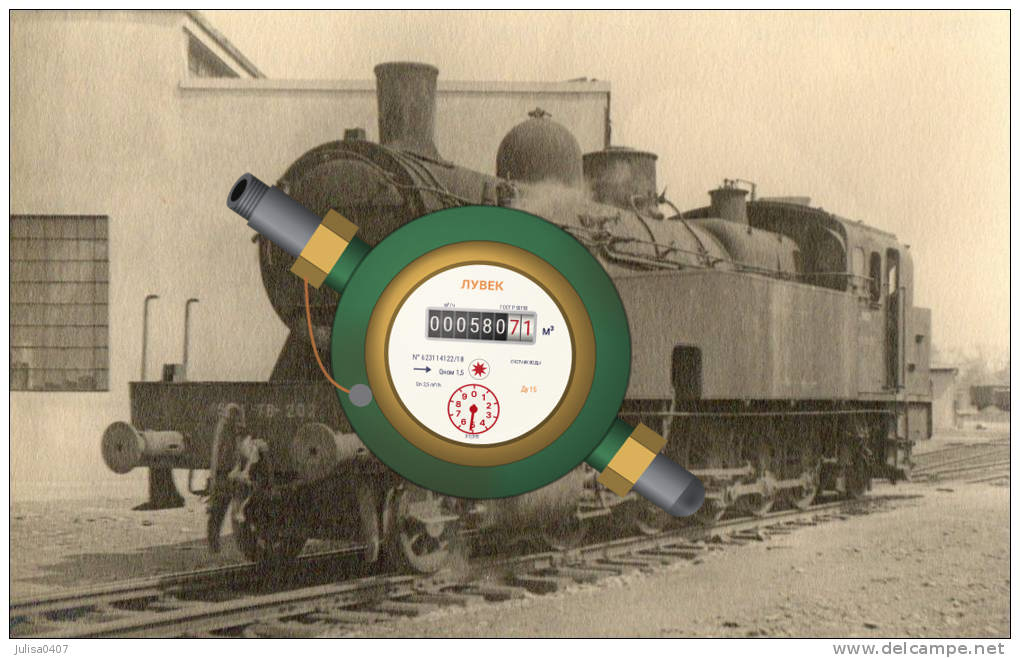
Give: 580.715 m³
